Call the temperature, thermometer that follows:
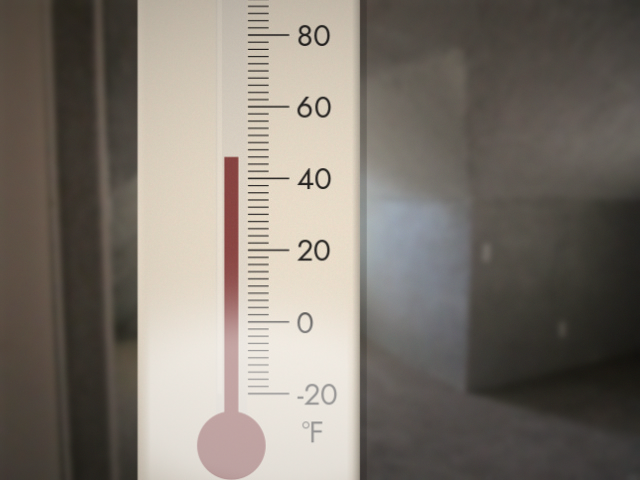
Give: 46 °F
